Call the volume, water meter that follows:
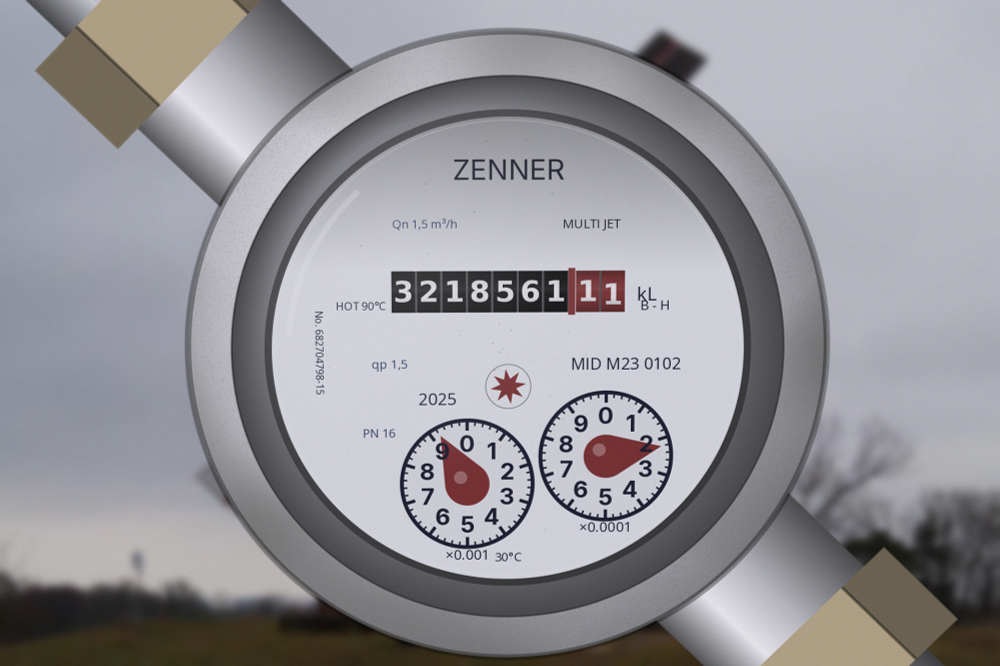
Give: 3218561.1092 kL
